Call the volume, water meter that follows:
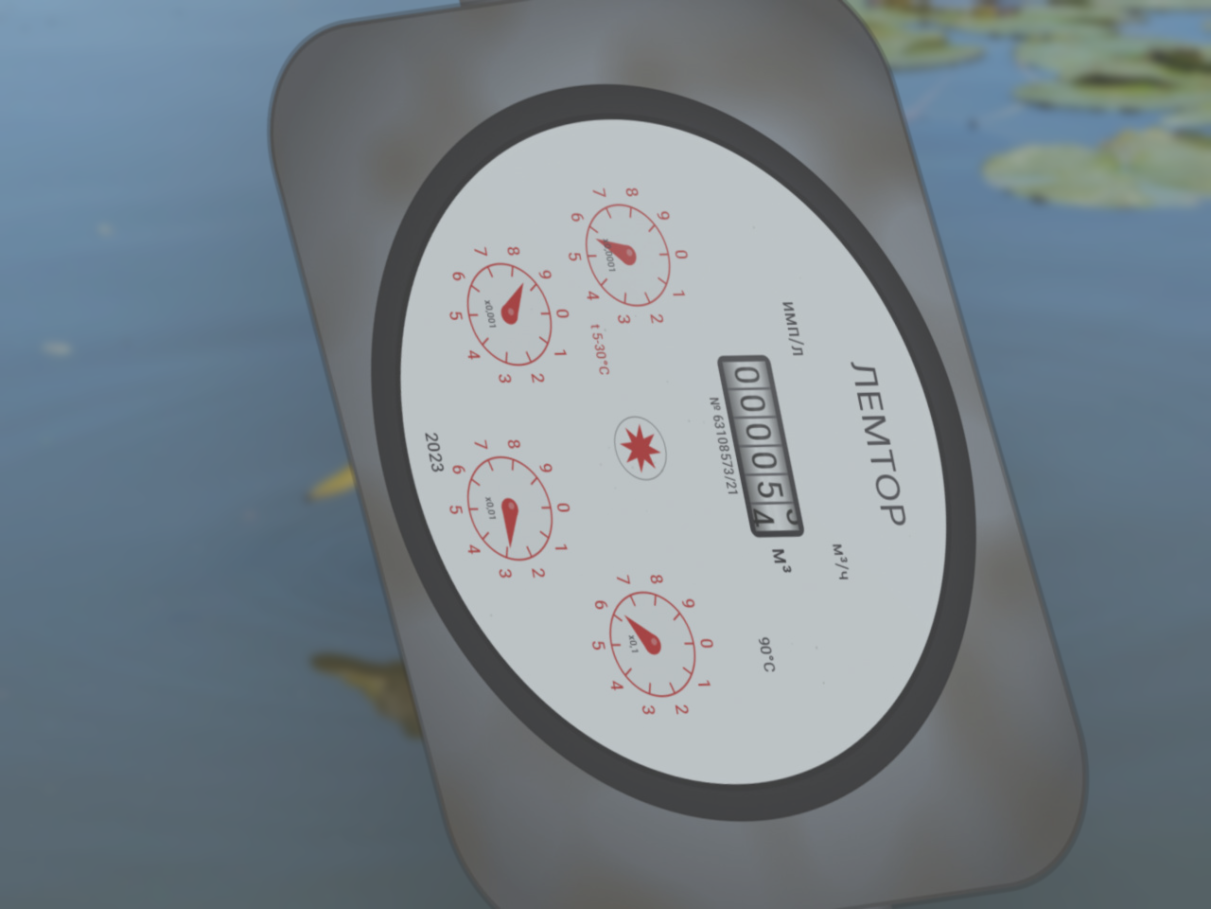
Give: 53.6285 m³
